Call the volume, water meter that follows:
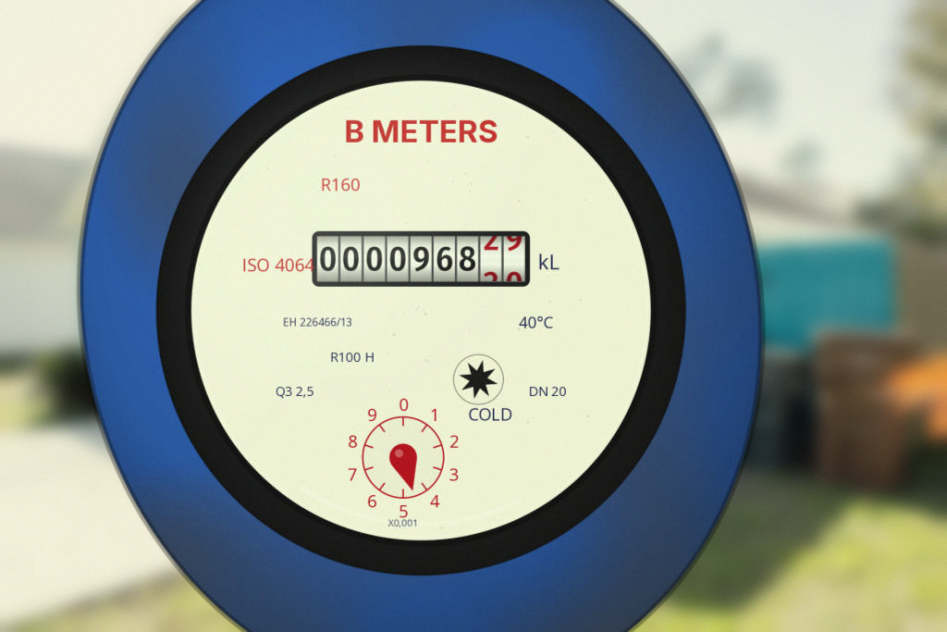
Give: 968.294 kL
